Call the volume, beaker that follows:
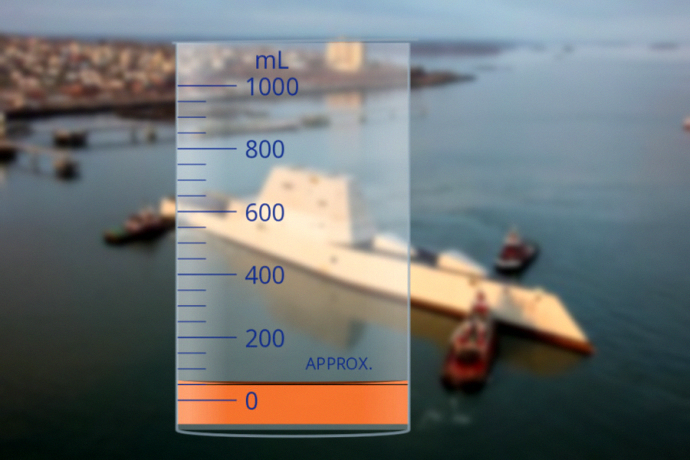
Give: 50 mL
